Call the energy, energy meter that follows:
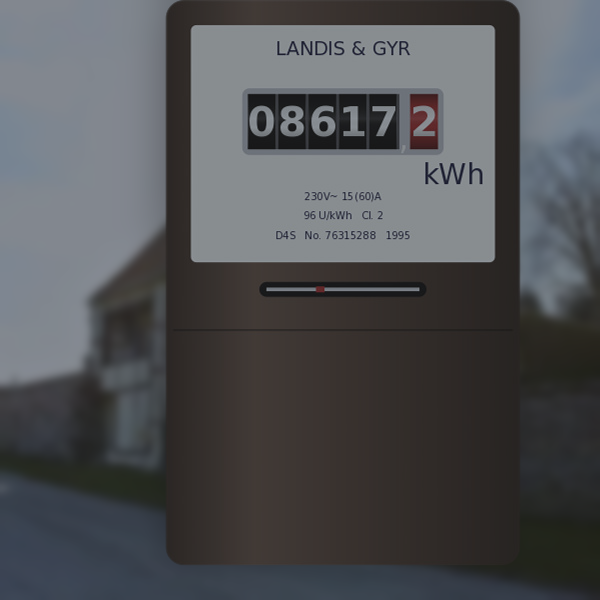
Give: 8617.2 kWh
